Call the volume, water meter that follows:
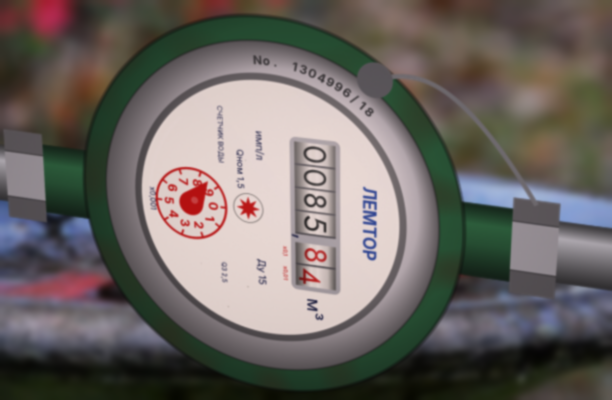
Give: 85.838 m³
